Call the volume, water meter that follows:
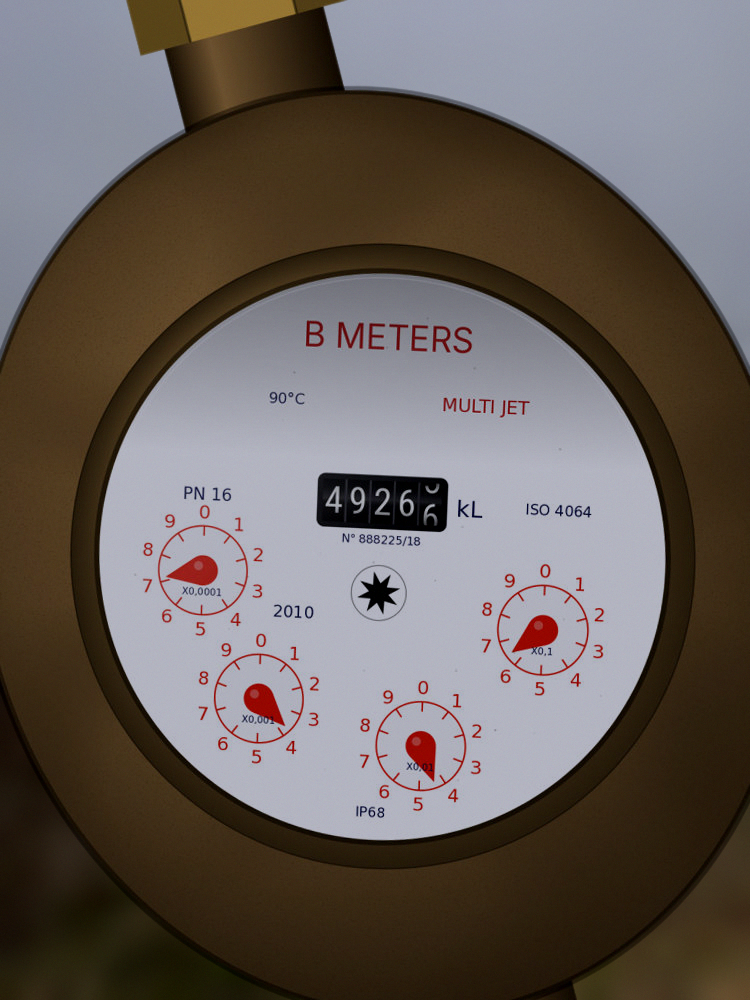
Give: 49265.6437 kL
